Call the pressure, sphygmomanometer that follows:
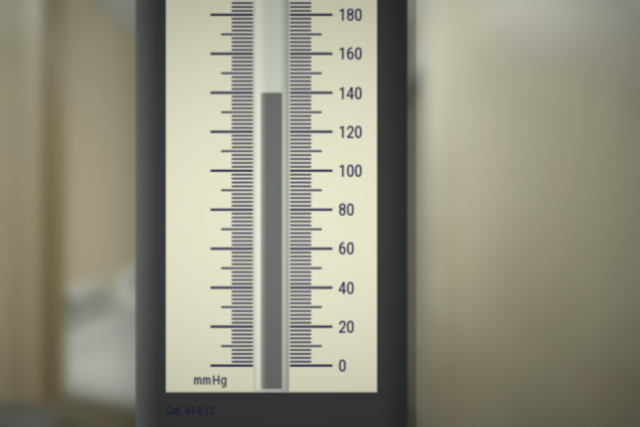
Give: 140 mmHg
